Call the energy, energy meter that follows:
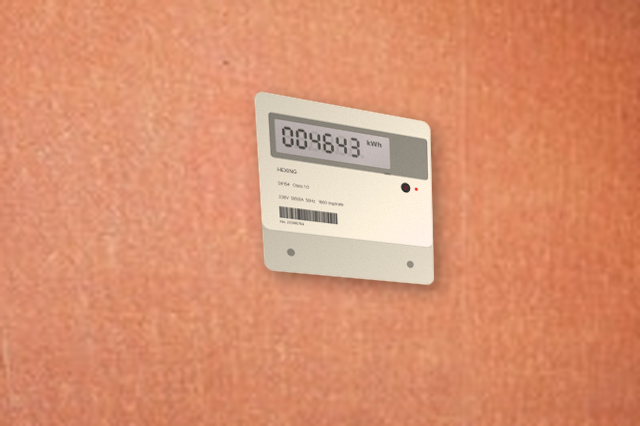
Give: 4643 kWh
